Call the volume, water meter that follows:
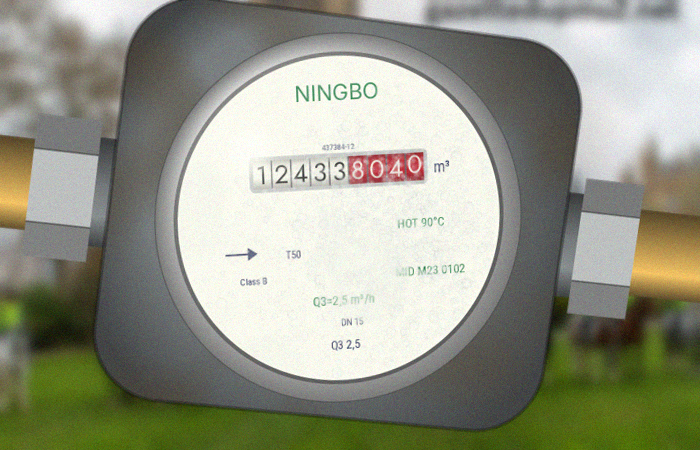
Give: 12433.8040 m³
